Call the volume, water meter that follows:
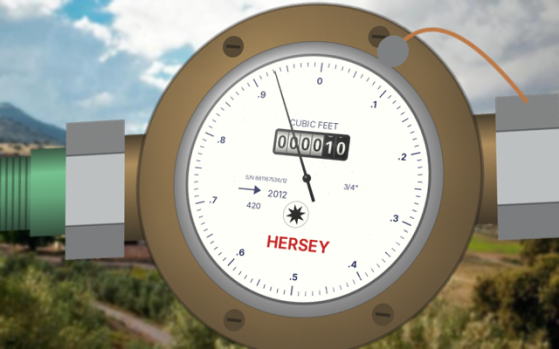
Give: 9.93 ft³
